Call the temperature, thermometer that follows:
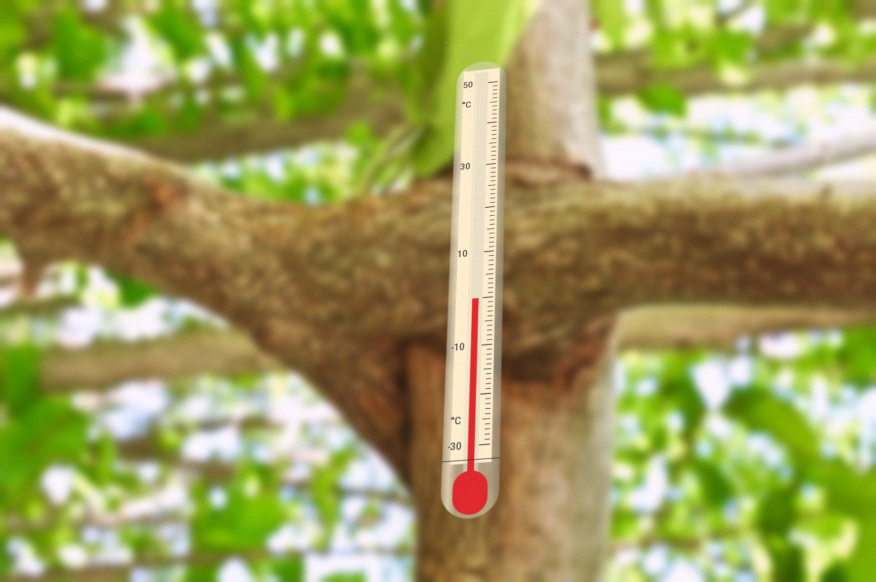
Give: 0 °C
